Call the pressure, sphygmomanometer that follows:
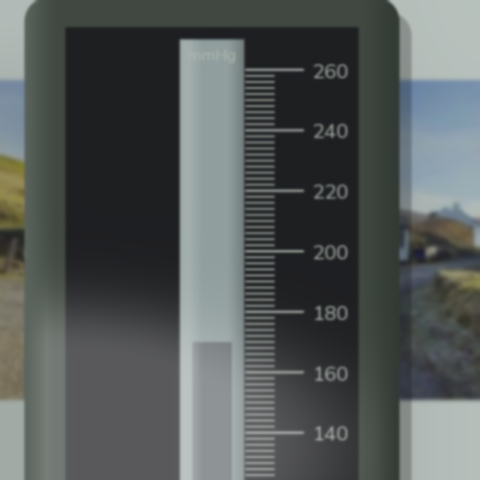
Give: 170 mmHg
